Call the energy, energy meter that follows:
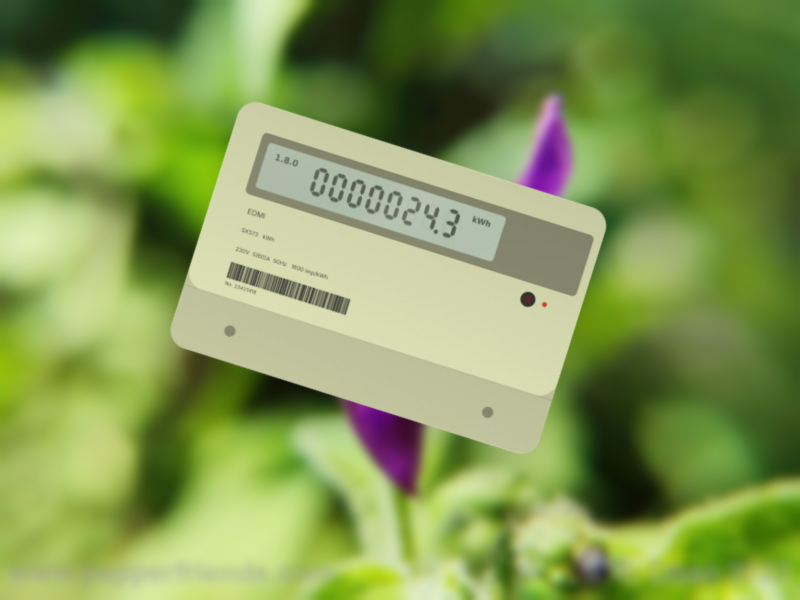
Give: 24.3 kWh
